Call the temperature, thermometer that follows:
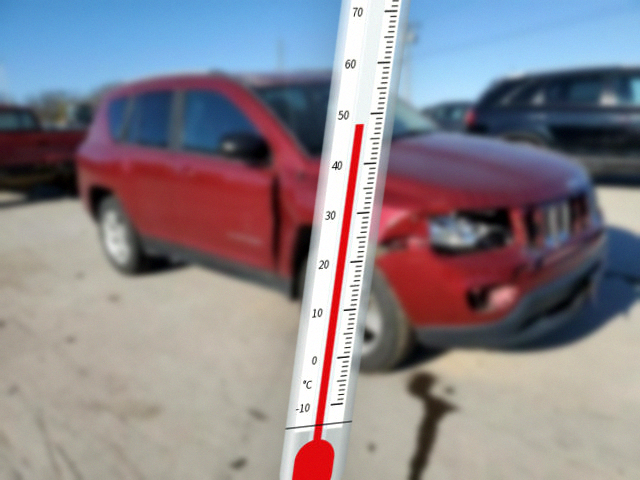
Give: 48 °C
